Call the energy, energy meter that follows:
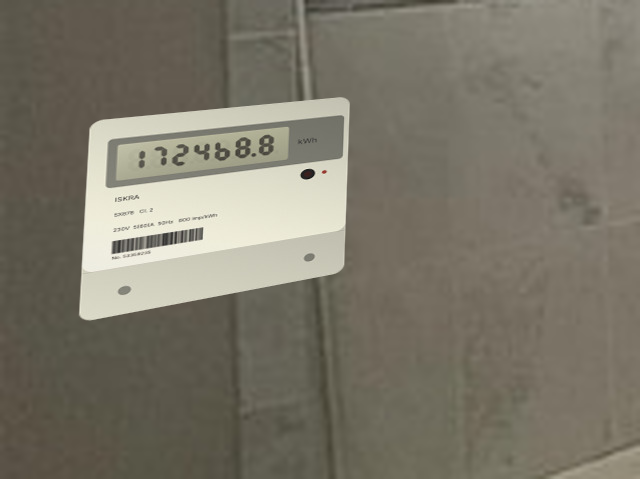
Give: 172468.8 kWh
